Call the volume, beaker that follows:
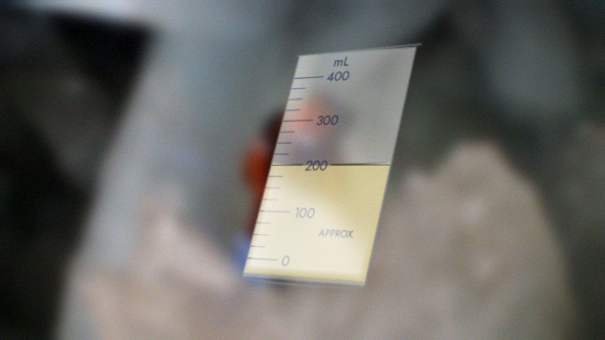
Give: 200 mL
